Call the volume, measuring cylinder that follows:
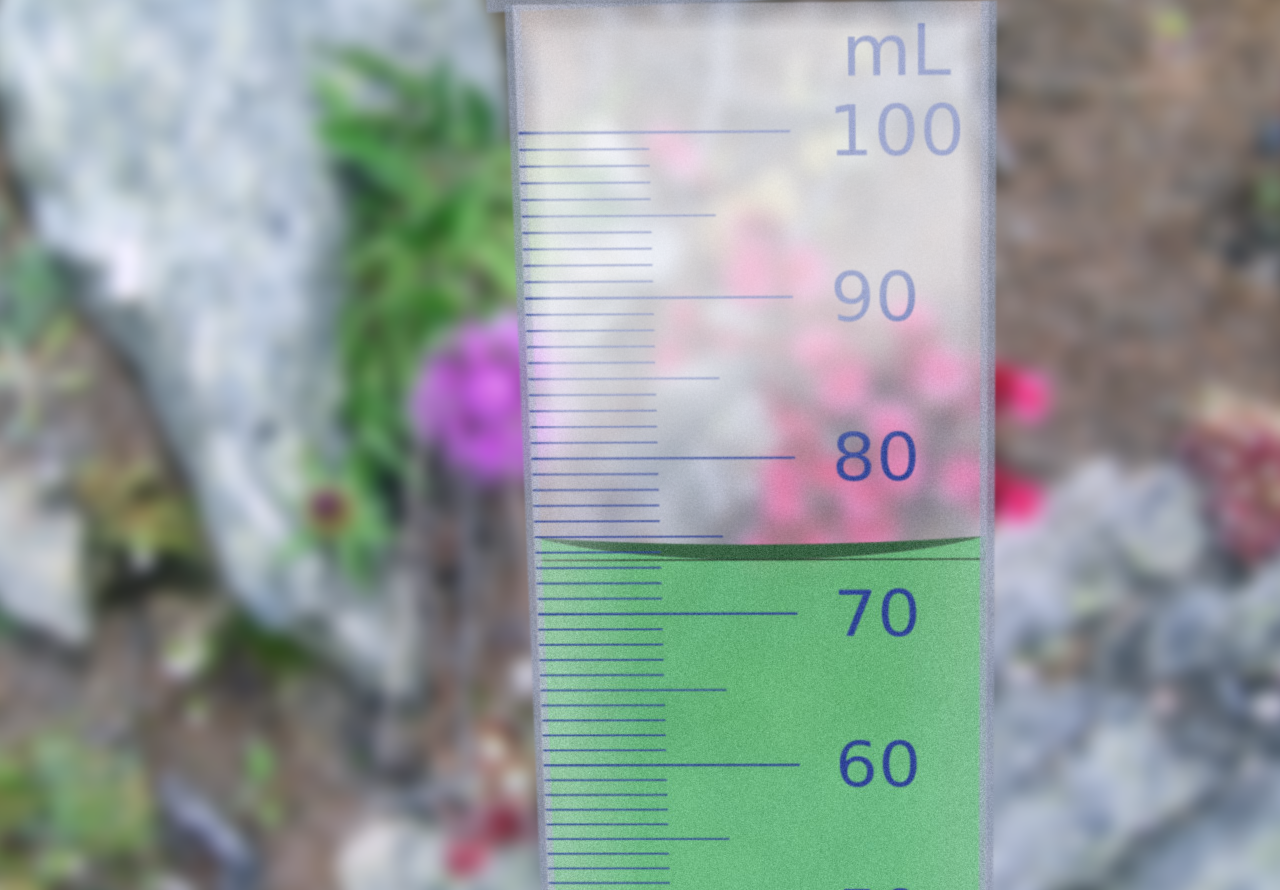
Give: 73.5 mL
